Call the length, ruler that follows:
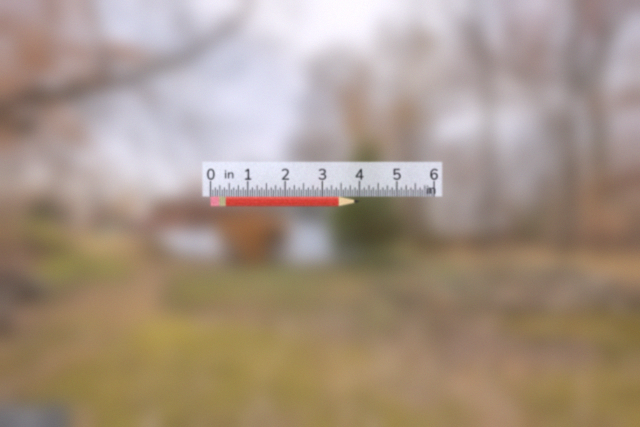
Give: 4 in
